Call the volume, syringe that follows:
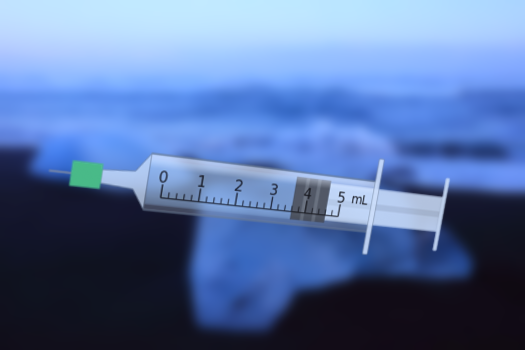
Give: 3.6 mL
